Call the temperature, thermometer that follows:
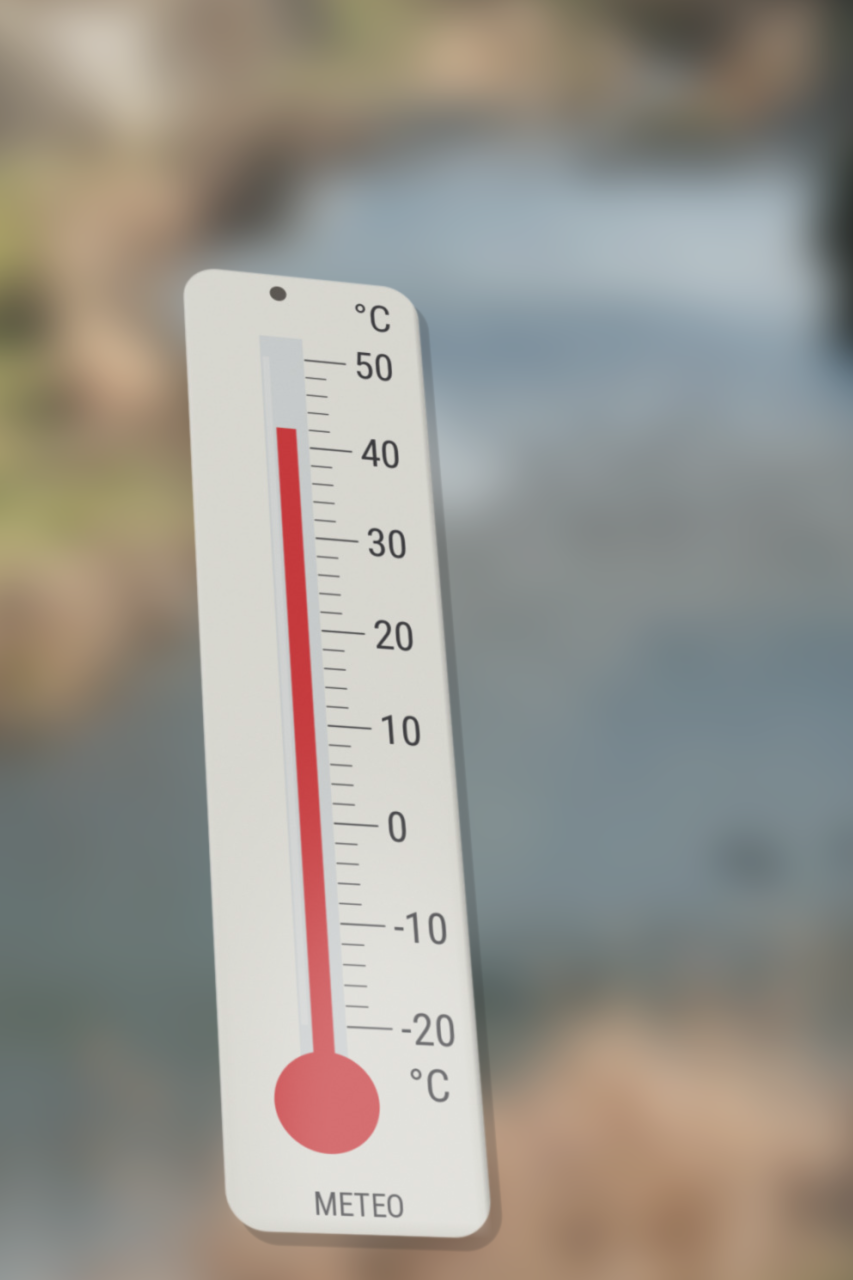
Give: 42 °C
